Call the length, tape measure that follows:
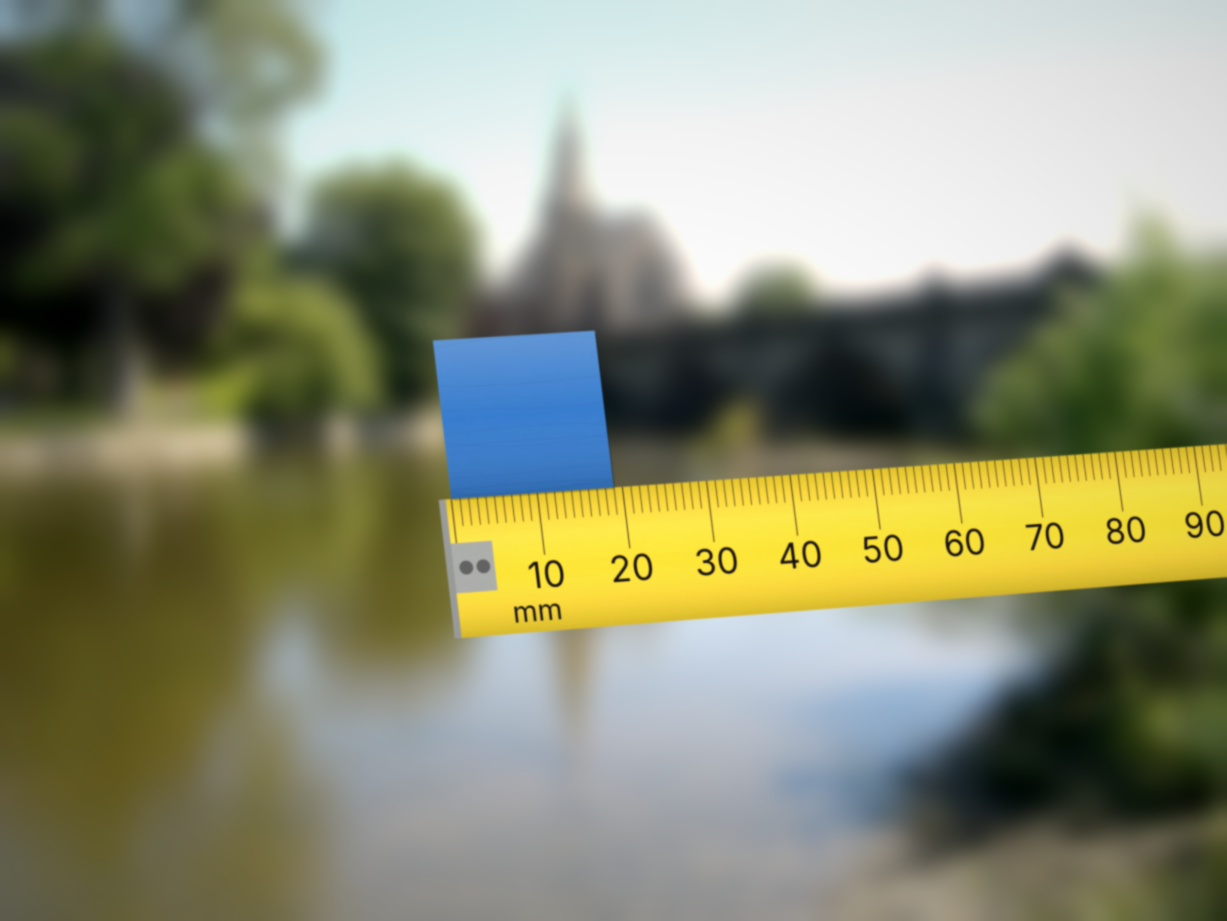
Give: 19 mm
